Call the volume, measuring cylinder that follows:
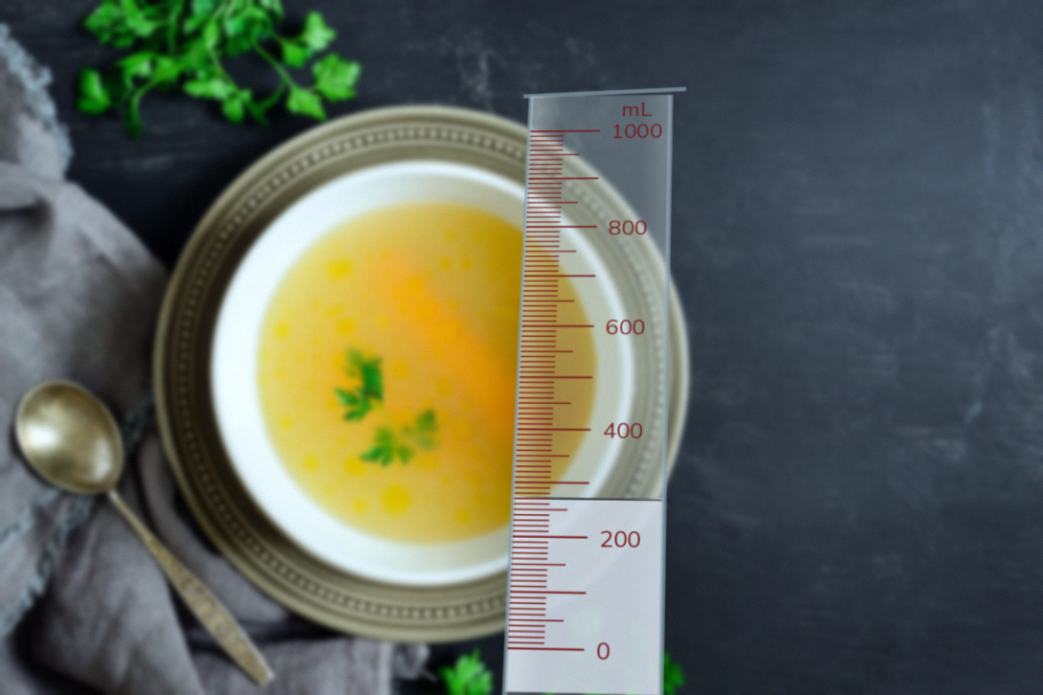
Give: 270 mL
